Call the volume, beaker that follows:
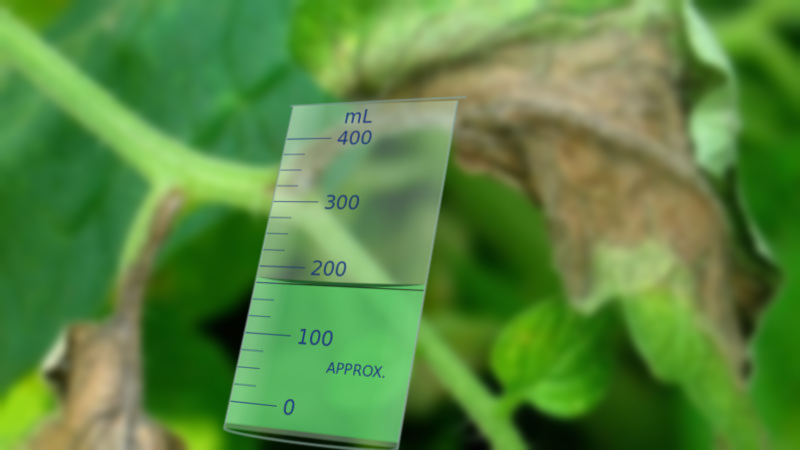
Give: 175 mL
